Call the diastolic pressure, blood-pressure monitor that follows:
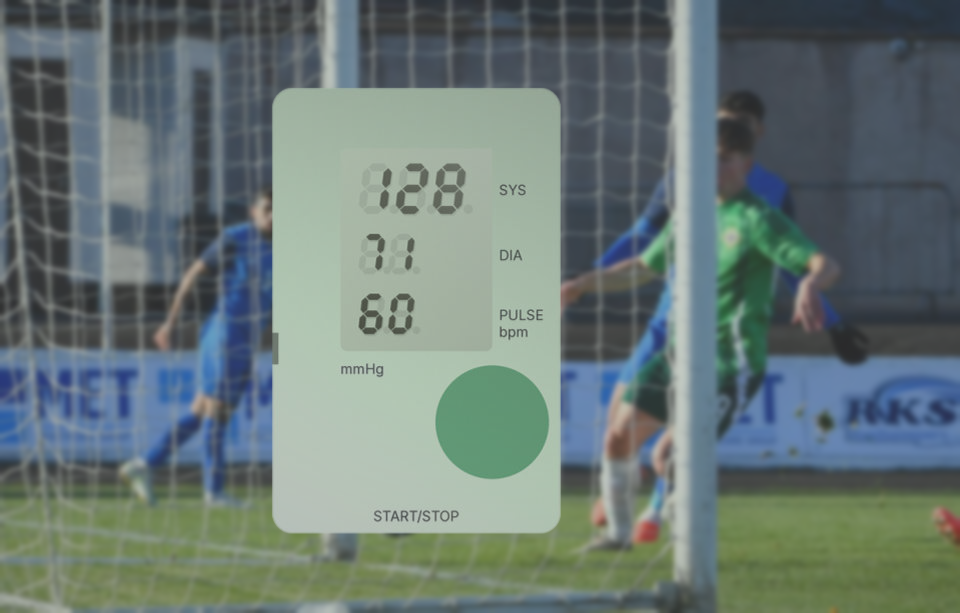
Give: 71 mmHg
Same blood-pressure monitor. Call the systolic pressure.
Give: 128 mmHg
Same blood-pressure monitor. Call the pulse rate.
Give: 60 bpm
